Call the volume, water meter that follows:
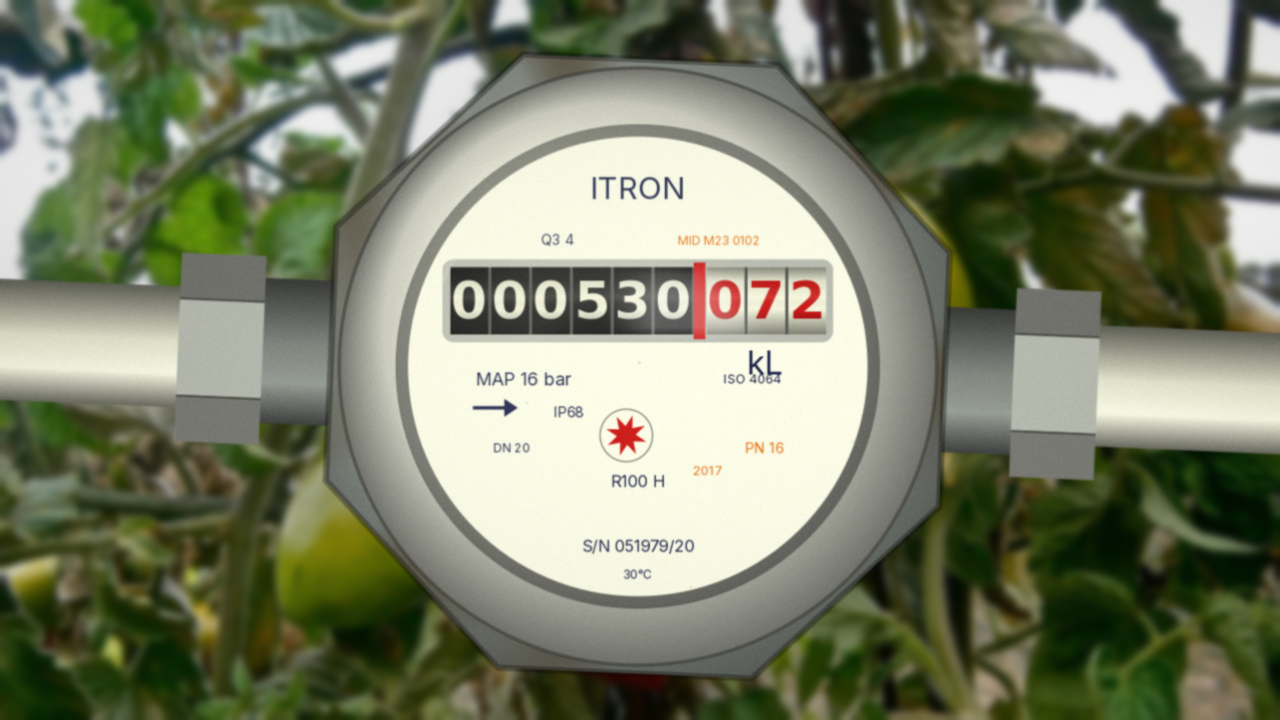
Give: 530.072 kL
